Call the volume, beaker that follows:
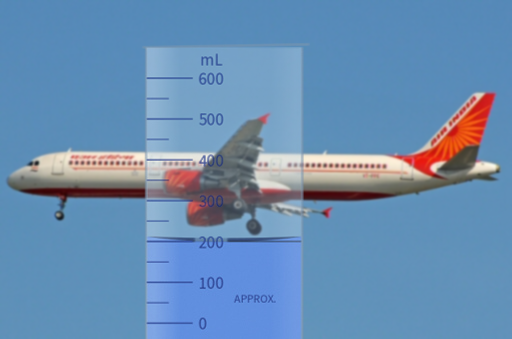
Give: 200 mL
